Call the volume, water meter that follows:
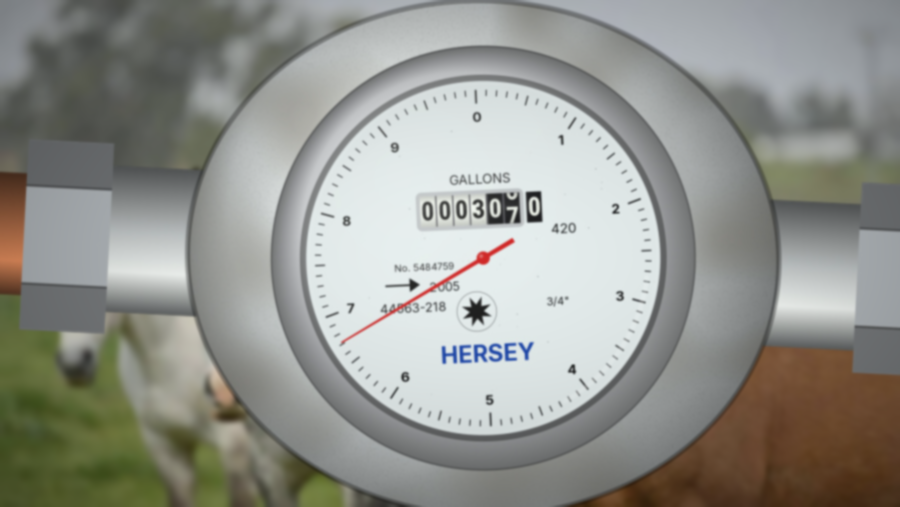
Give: 3066.7 gal
